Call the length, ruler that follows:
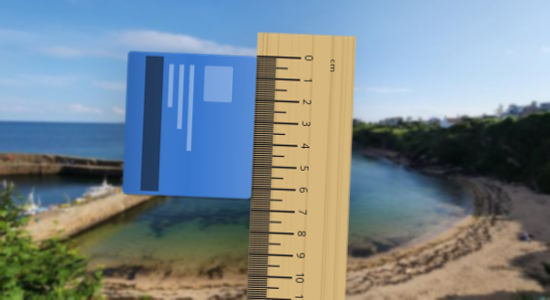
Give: 6.5 cm
